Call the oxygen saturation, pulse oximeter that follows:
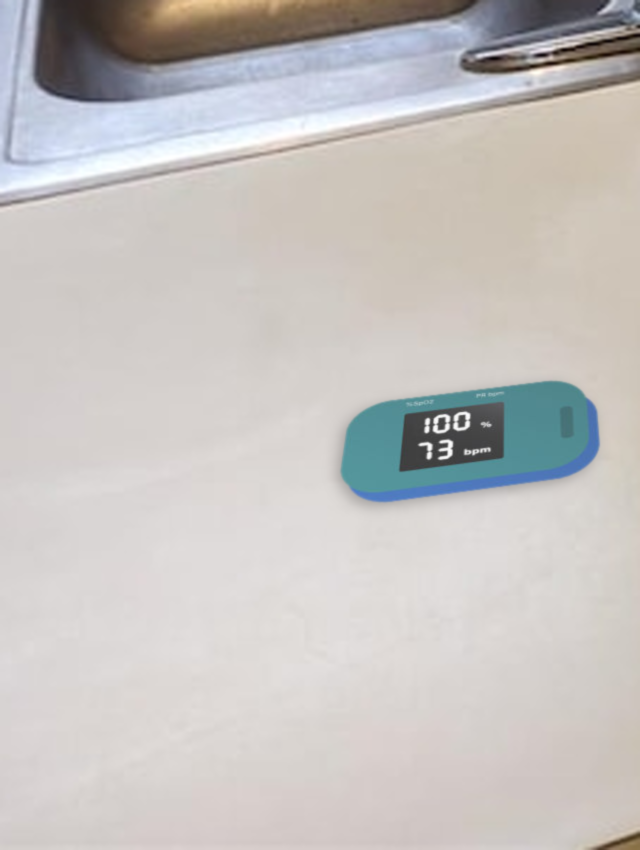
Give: 100 %
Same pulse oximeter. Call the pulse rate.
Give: 73 bpm
